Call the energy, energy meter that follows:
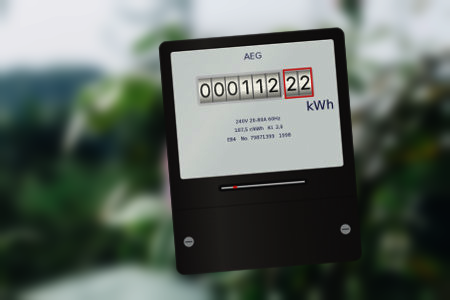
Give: 112.22 kWh
